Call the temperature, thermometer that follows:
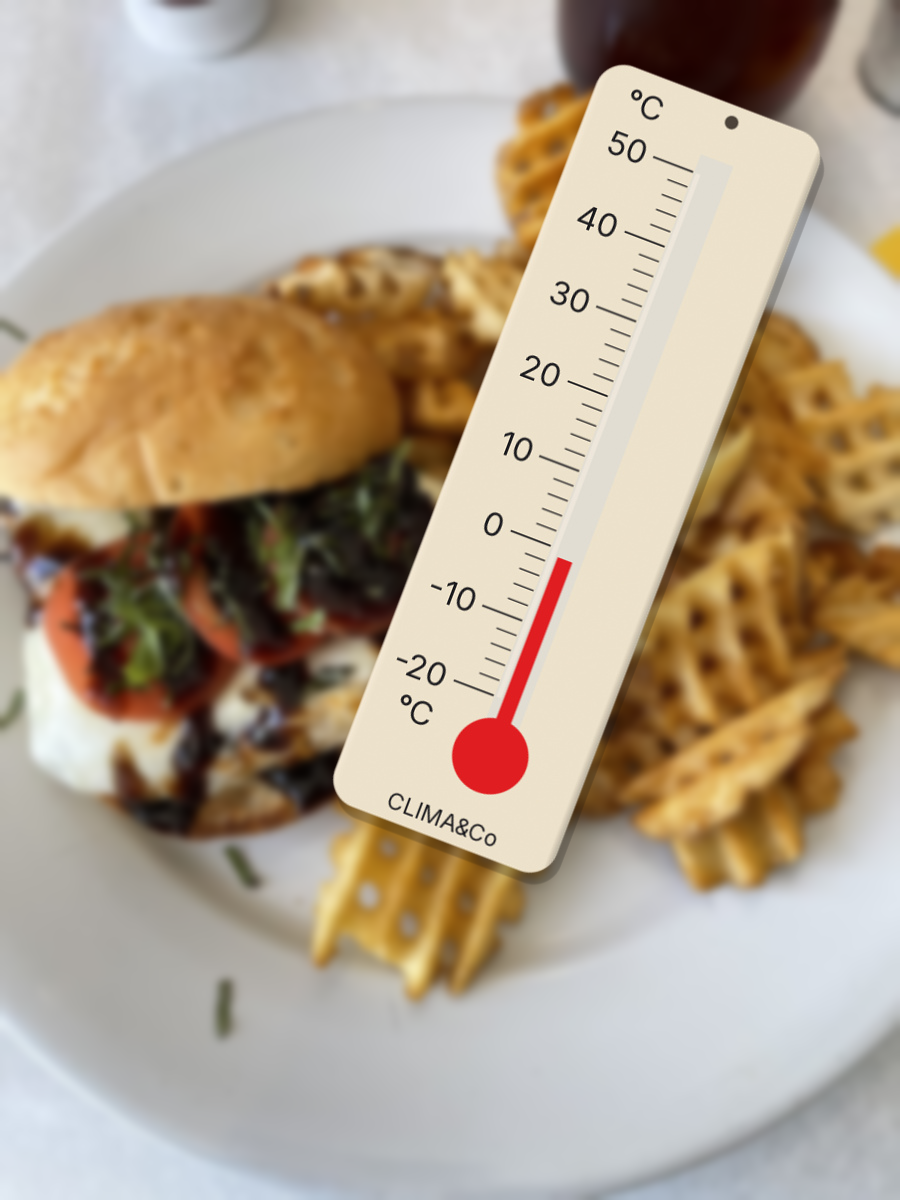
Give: -1 °C
